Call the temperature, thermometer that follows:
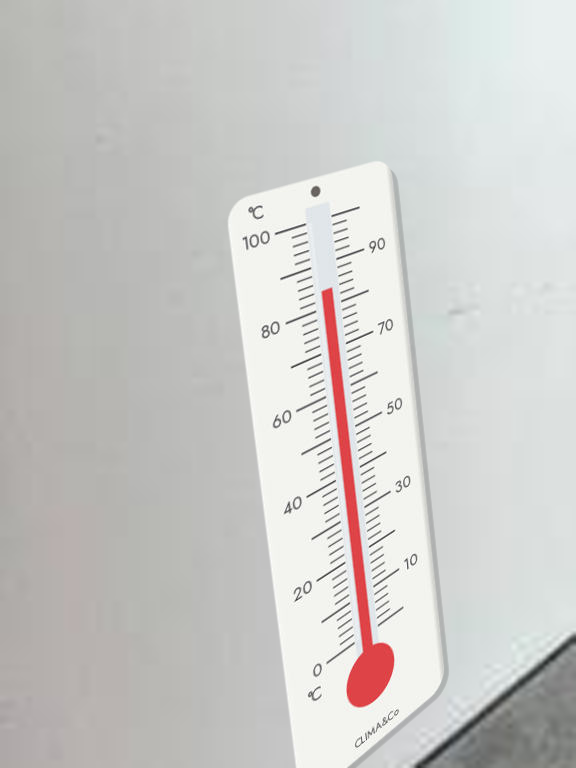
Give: 84 °C
